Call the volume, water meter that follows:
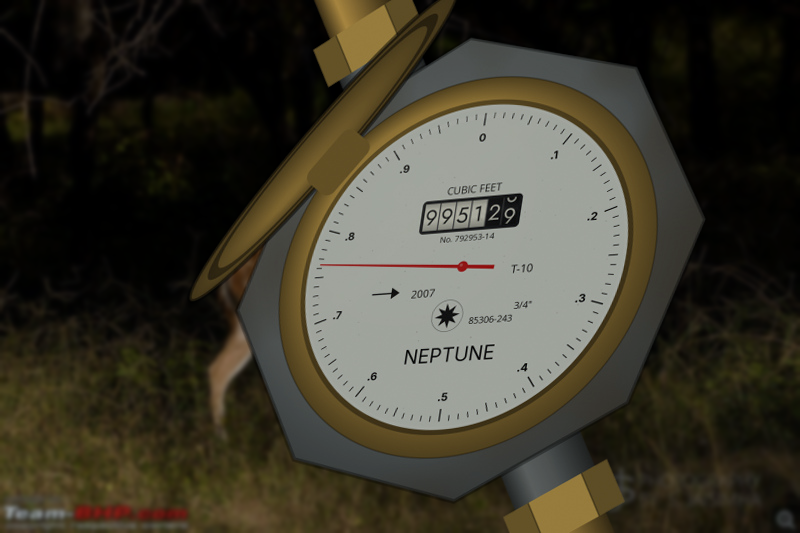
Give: 995128.76 ft³
